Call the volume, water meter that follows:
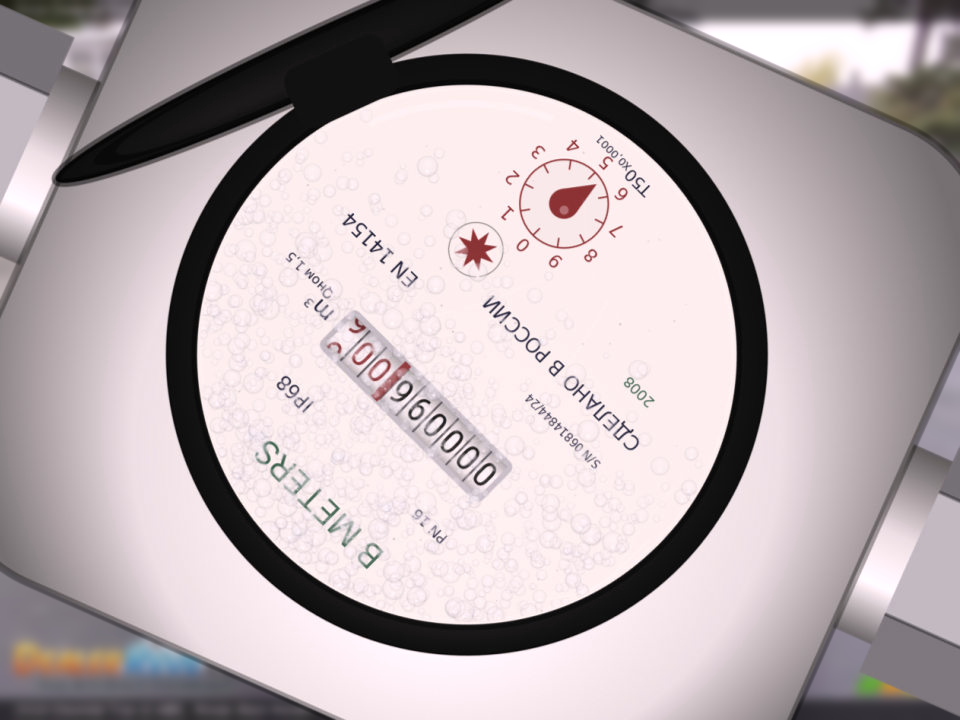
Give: 96.0055 m³
